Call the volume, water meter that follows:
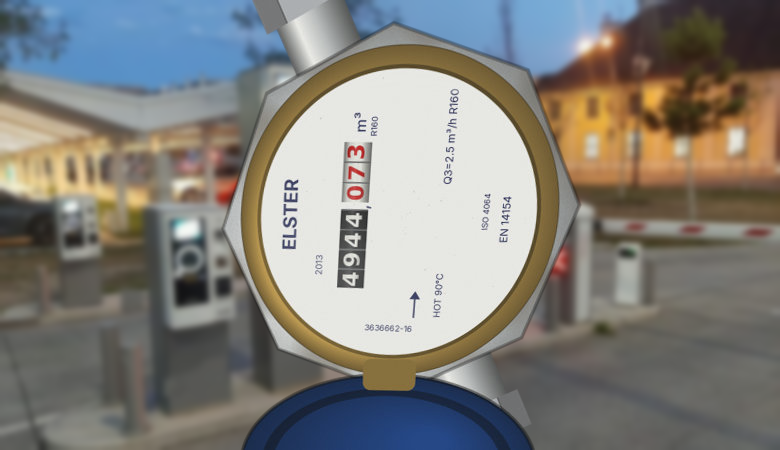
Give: 4944.073 m³
